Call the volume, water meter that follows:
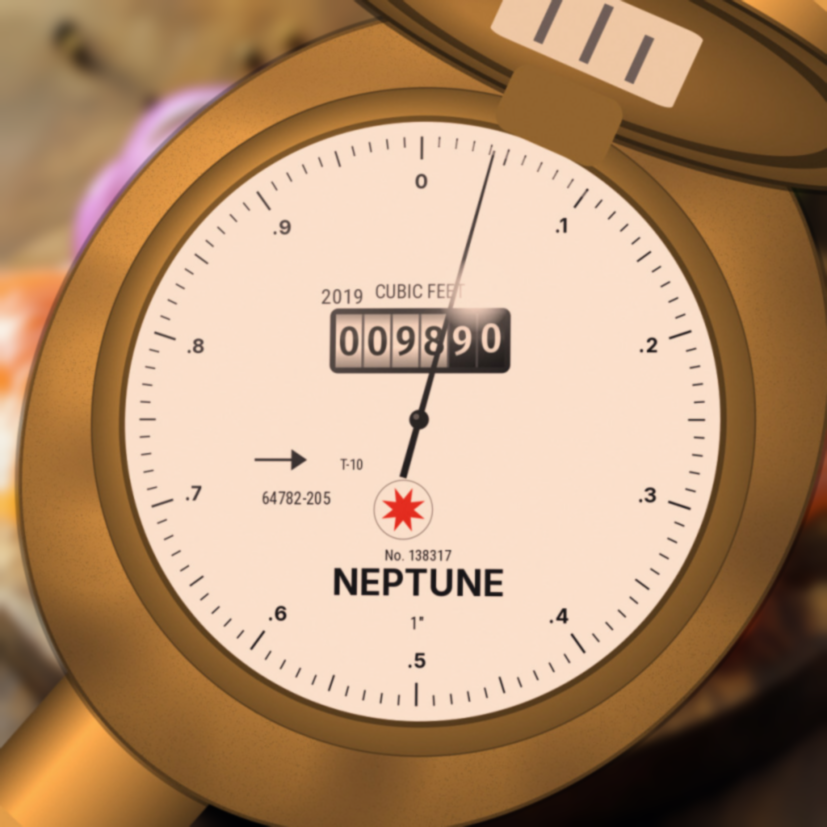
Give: 9890.04 ft³
